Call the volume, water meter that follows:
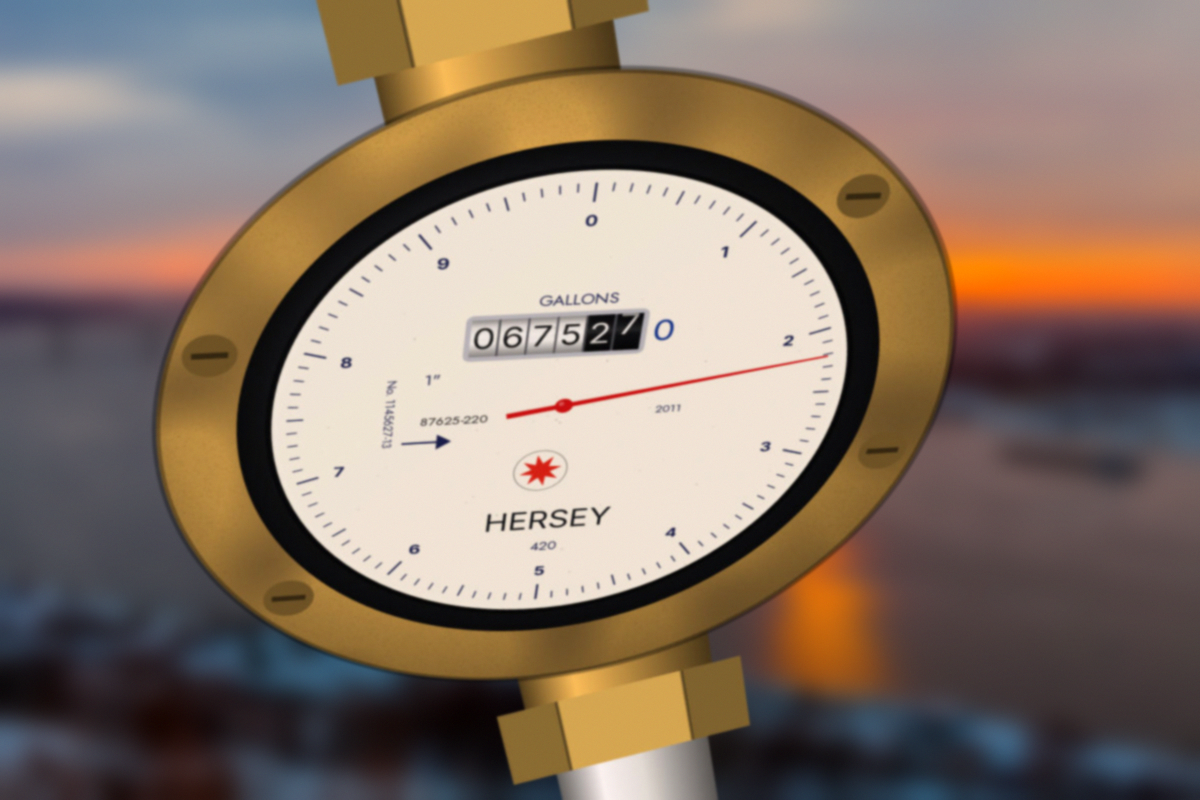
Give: 675272.2 gal
